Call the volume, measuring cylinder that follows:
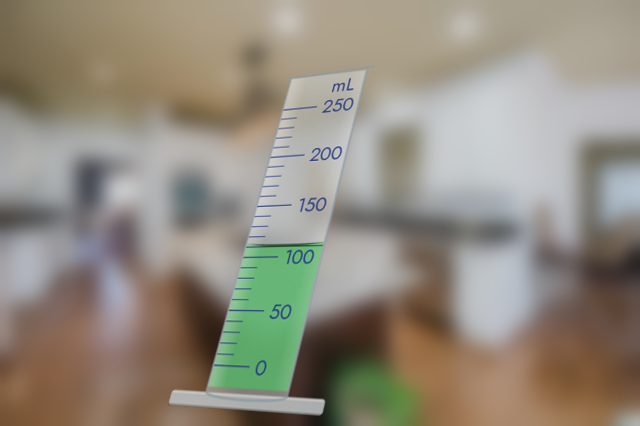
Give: 110 mL
